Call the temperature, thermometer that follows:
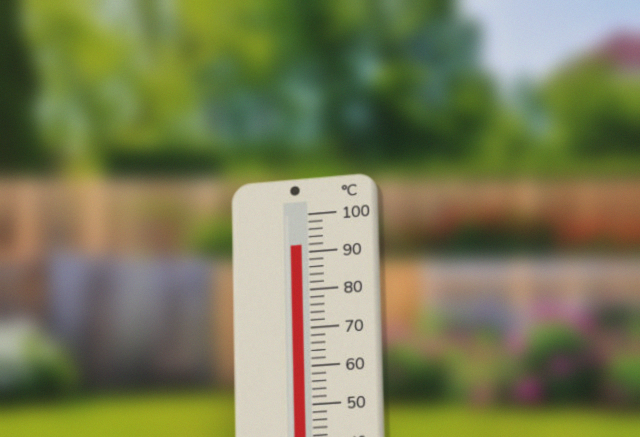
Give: 92 °C
